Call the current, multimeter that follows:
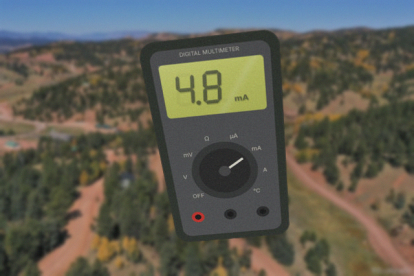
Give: 4.8 mA
